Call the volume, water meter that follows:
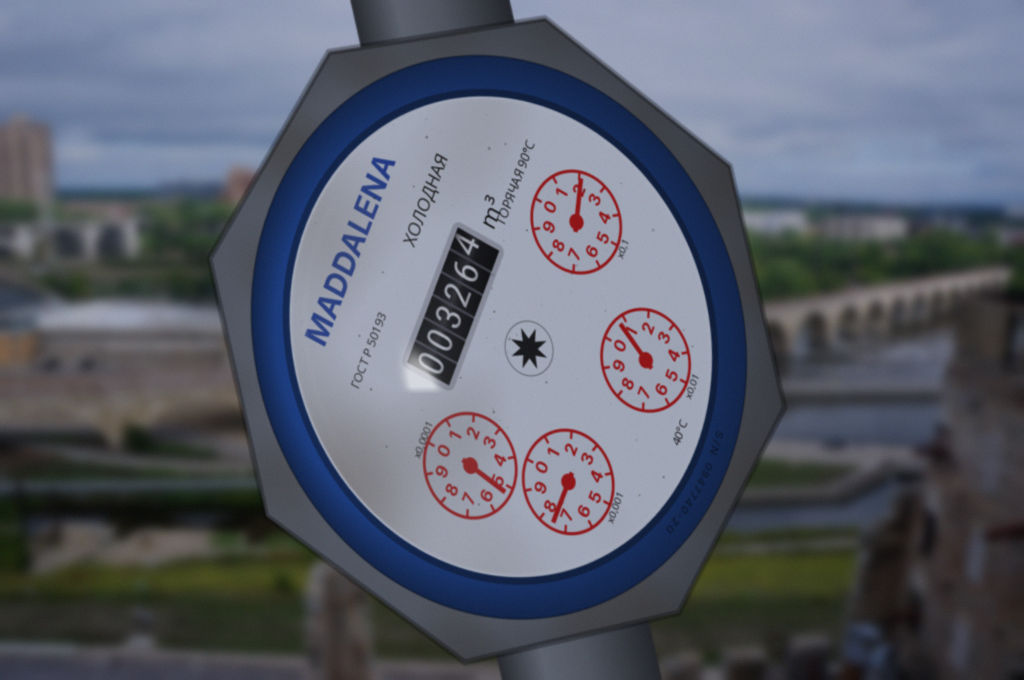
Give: 3264.2075 m³
